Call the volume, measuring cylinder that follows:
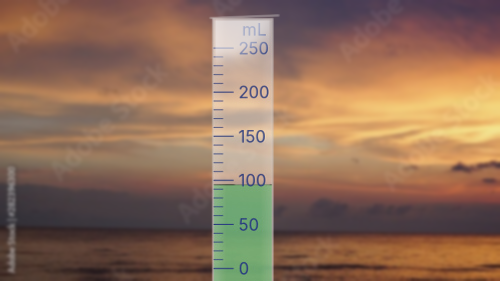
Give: 95 mL
